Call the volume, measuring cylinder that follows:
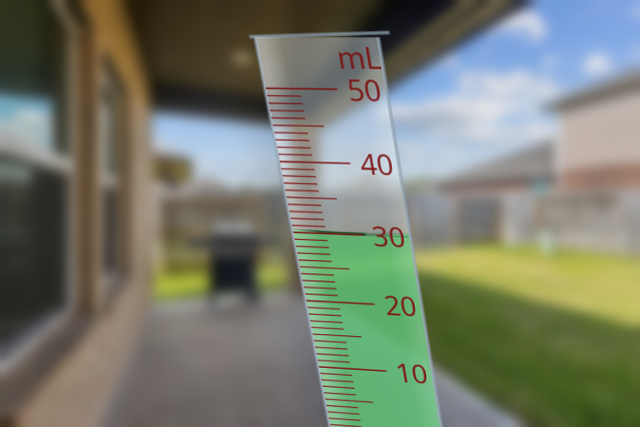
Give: 30 mL
